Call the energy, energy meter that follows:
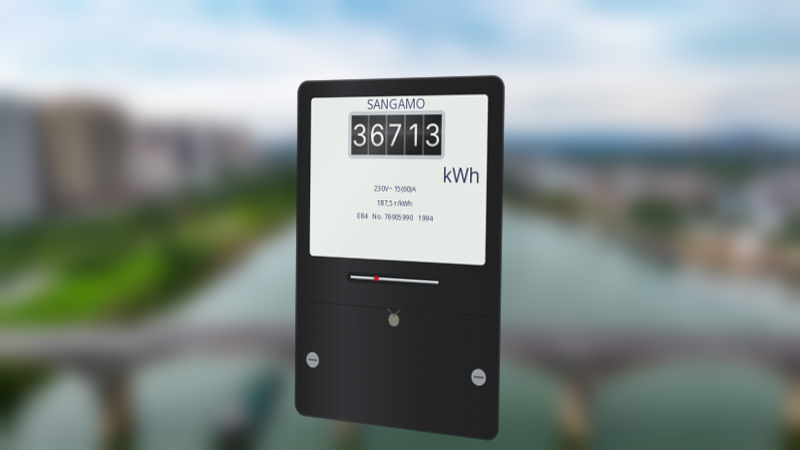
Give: 36713 kWh
